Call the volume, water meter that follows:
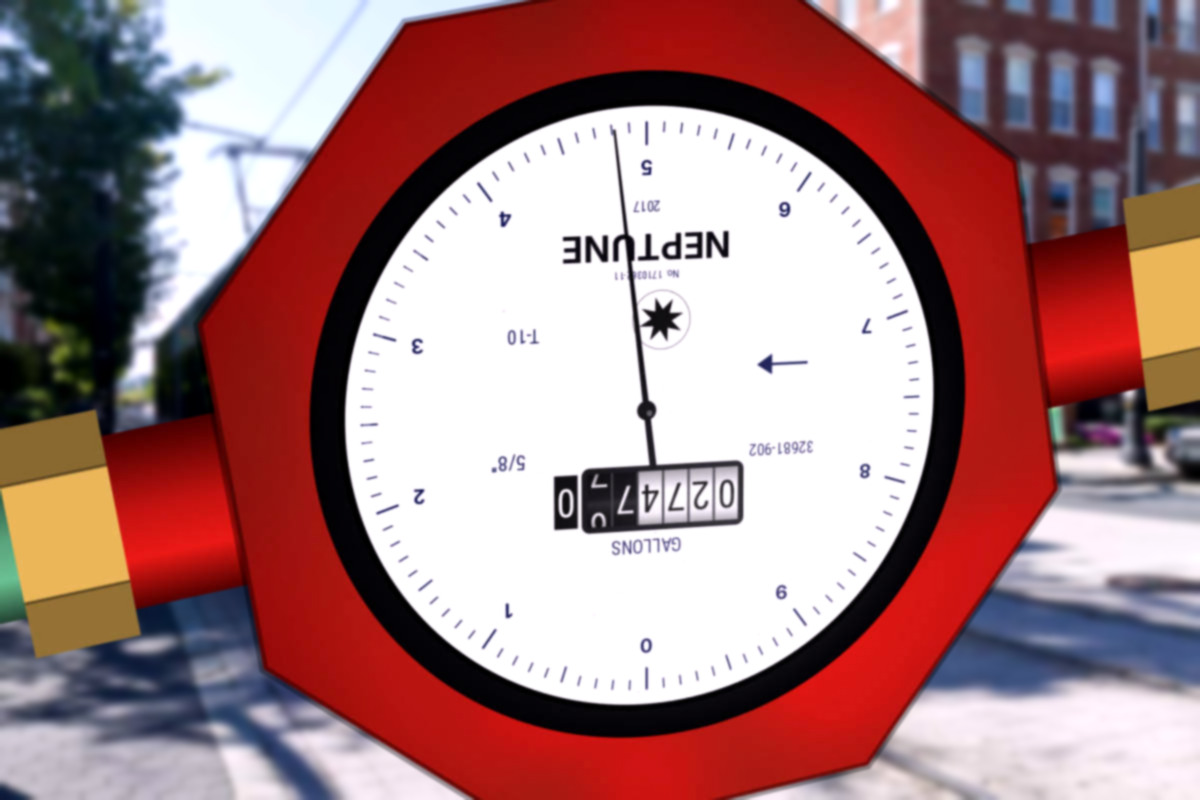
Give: 274764.8 gal
